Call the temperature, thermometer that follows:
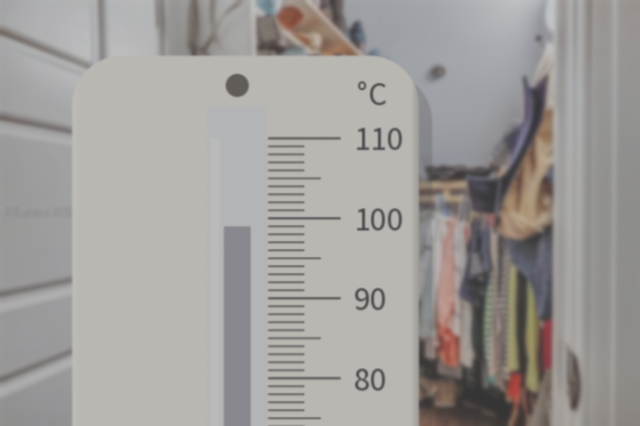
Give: 99 °C
